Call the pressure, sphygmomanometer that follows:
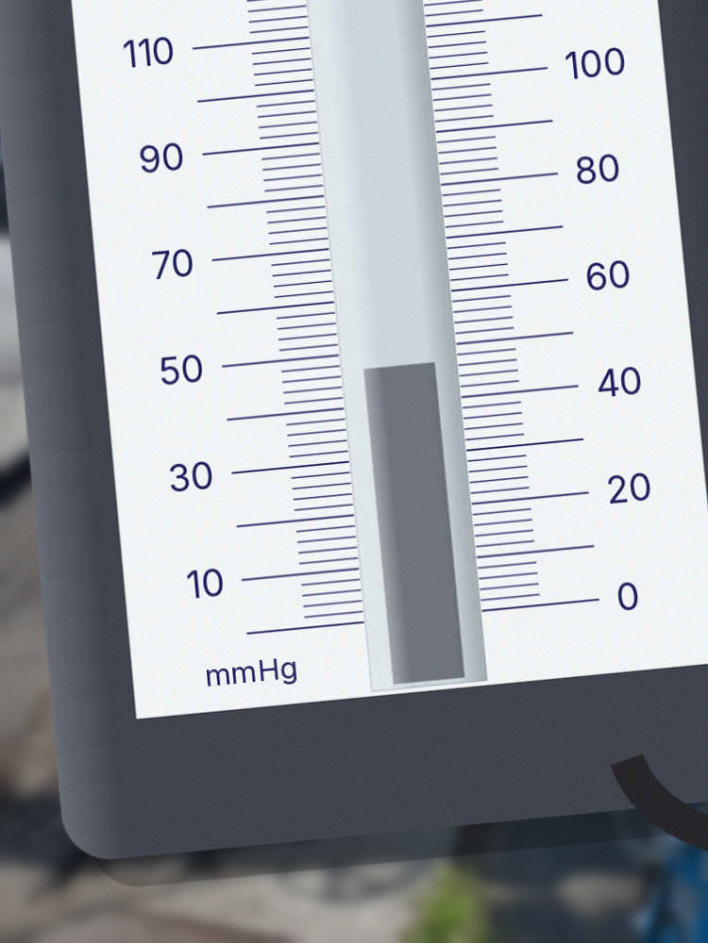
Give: 47 mmHg
